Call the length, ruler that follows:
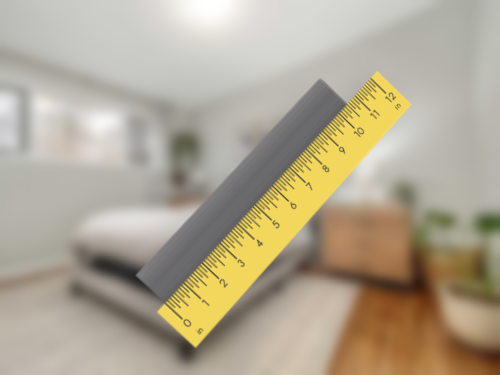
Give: 10.5 in
